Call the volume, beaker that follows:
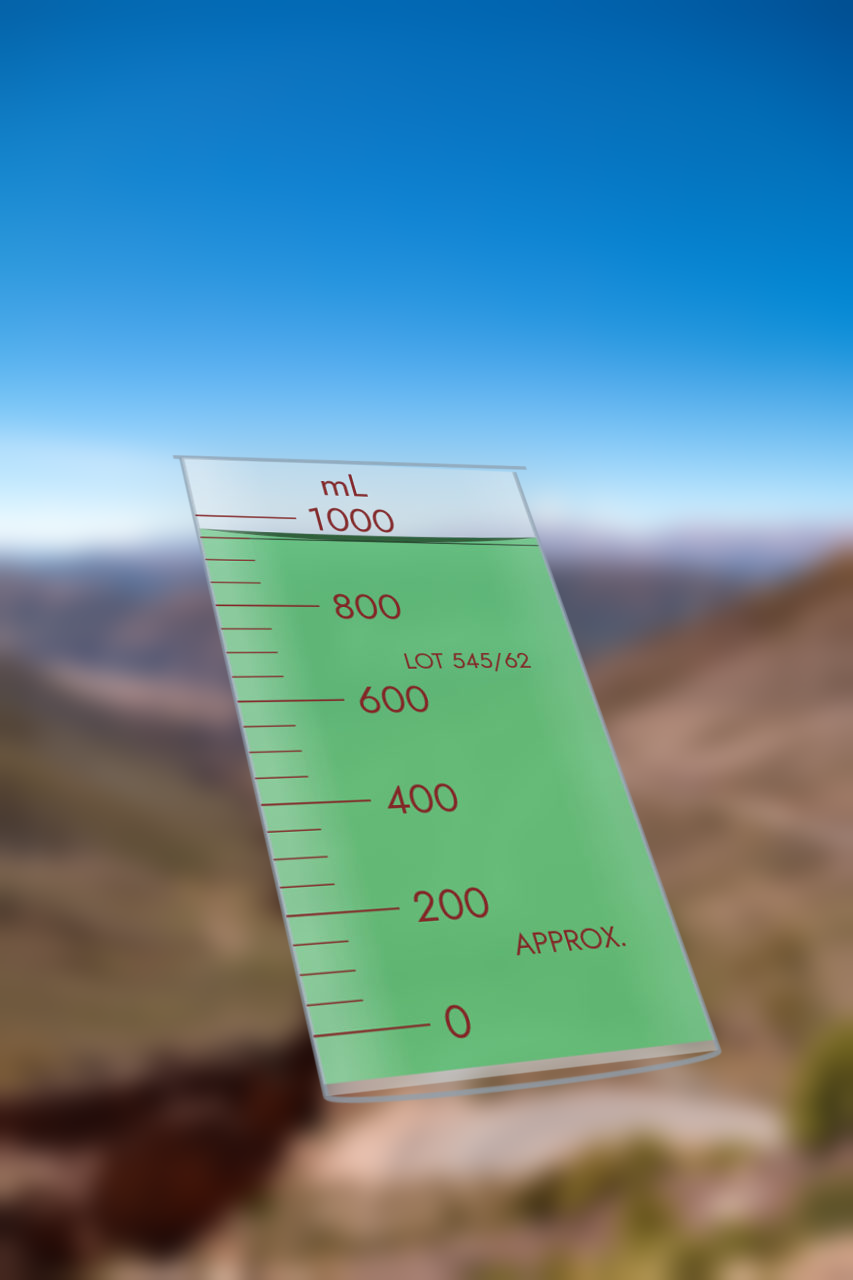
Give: 950 mL
